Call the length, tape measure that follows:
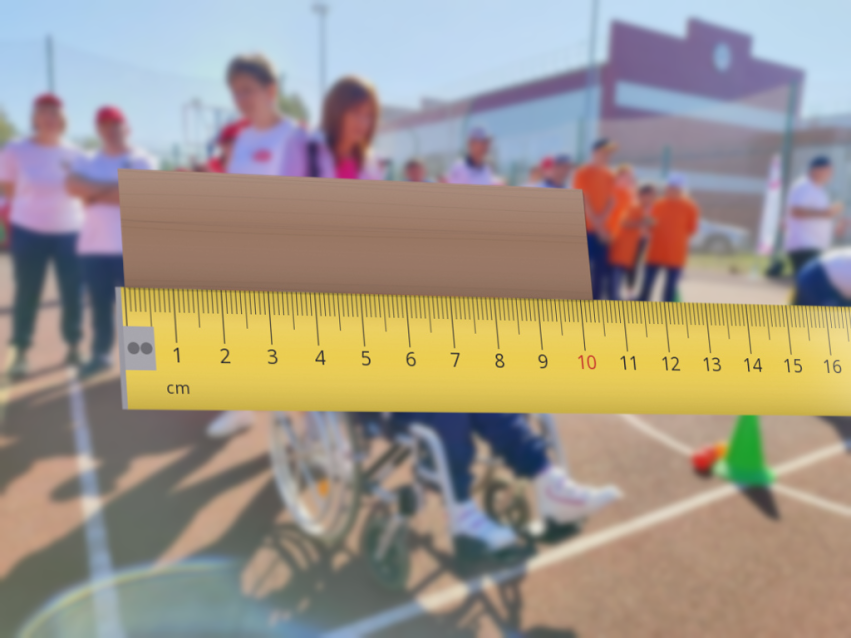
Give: 10.3 cm
